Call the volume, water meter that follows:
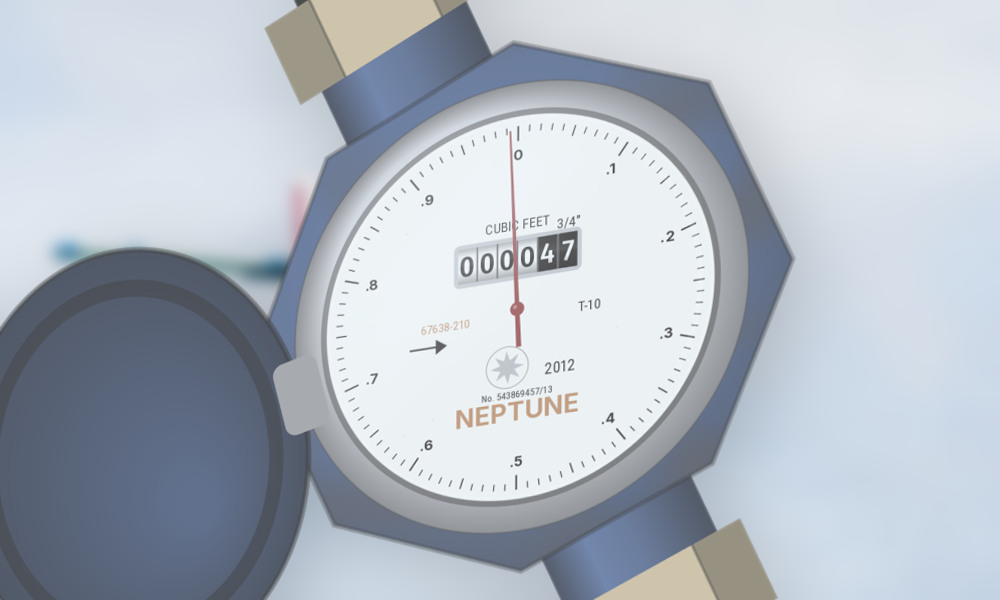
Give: 46.99 ft³
